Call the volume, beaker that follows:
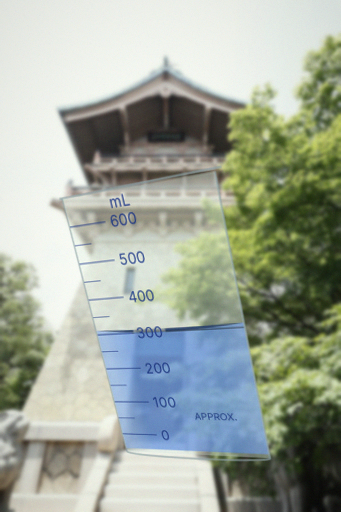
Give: 300 mL
